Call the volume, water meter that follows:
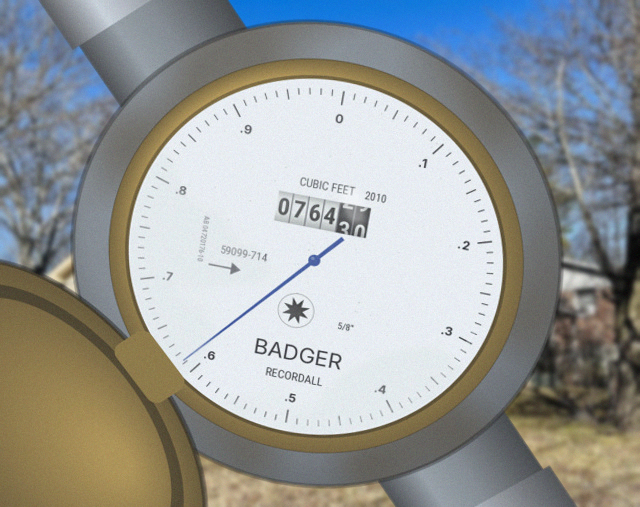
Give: 76429.61 ft³
